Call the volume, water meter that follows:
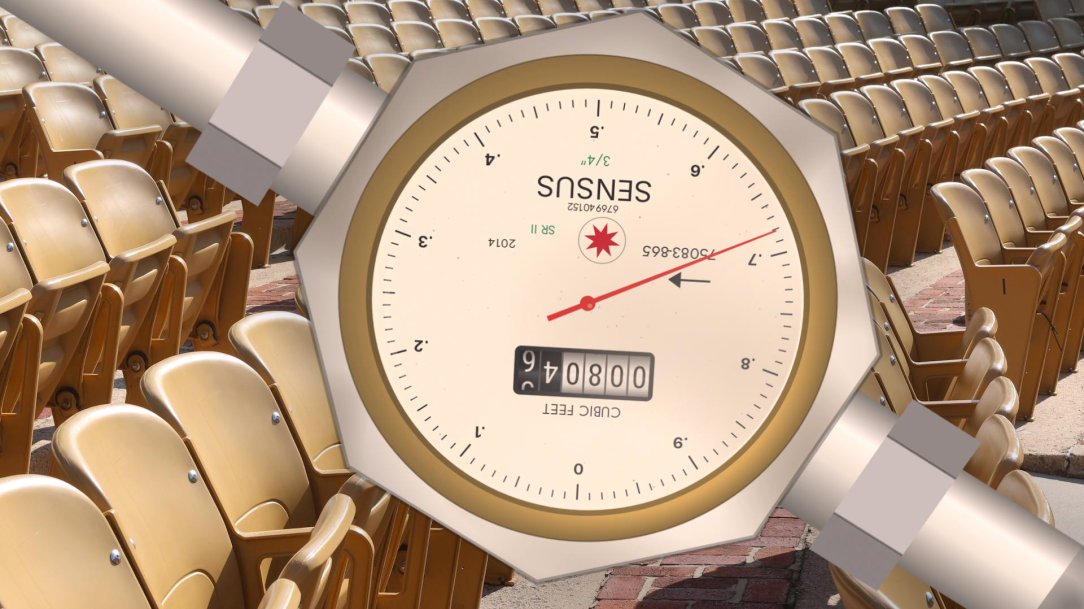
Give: 8045.68 ft³
